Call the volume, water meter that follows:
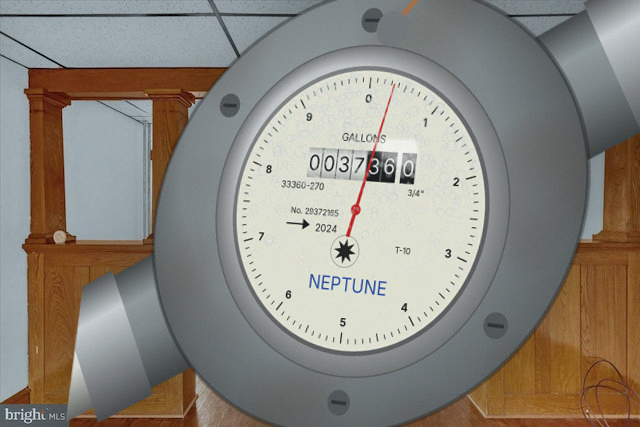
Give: 37360.3 gal
